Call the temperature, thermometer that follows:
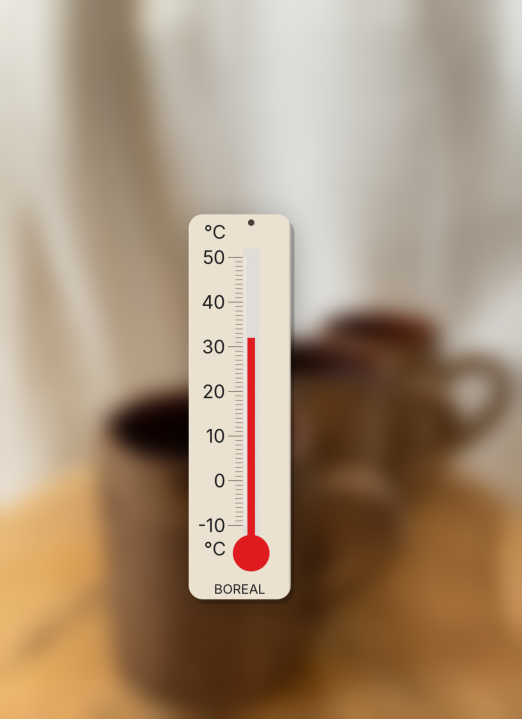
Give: 32 °C
